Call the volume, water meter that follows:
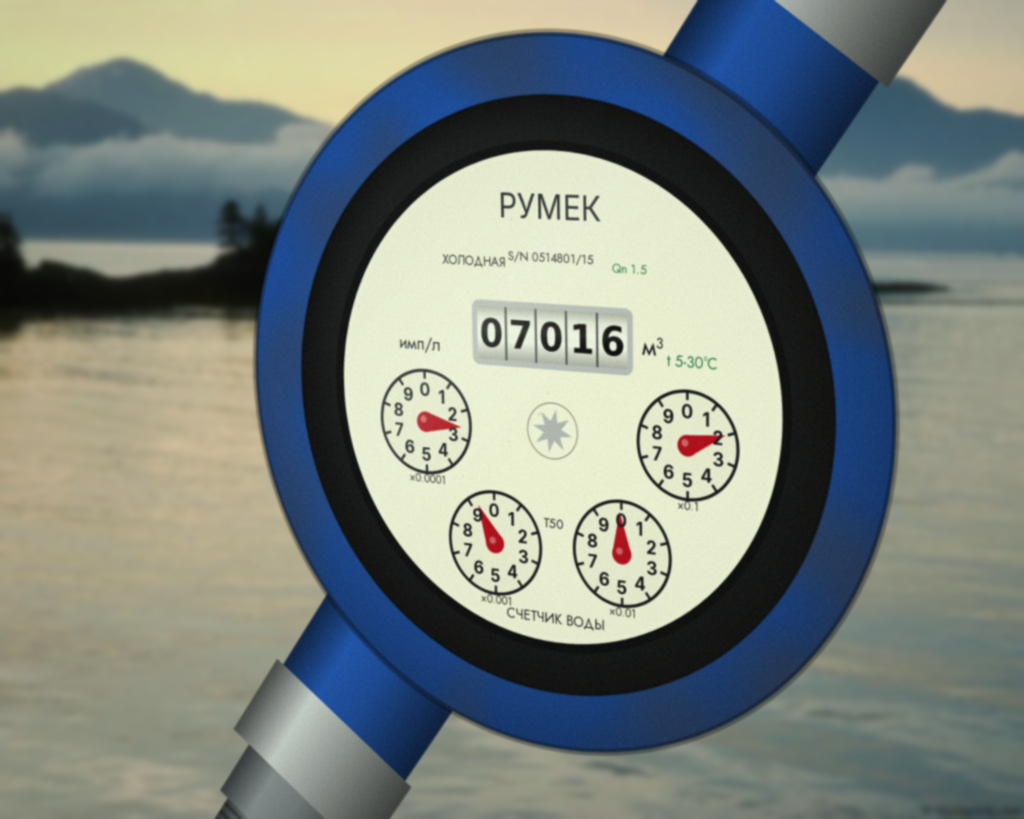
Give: 7016.1992 m³
